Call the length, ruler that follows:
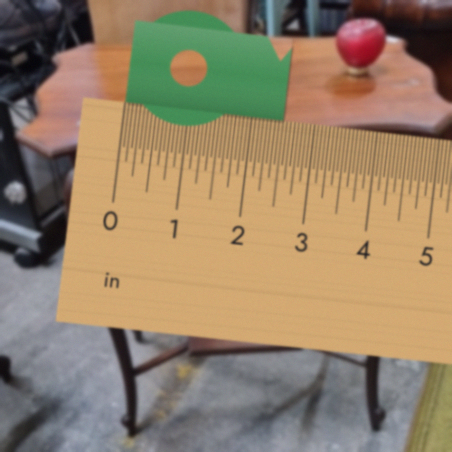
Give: 2.5 in
